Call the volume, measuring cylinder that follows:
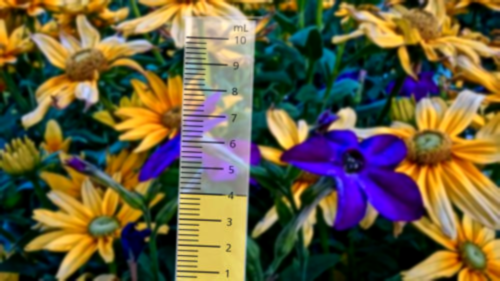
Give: 4 mL
